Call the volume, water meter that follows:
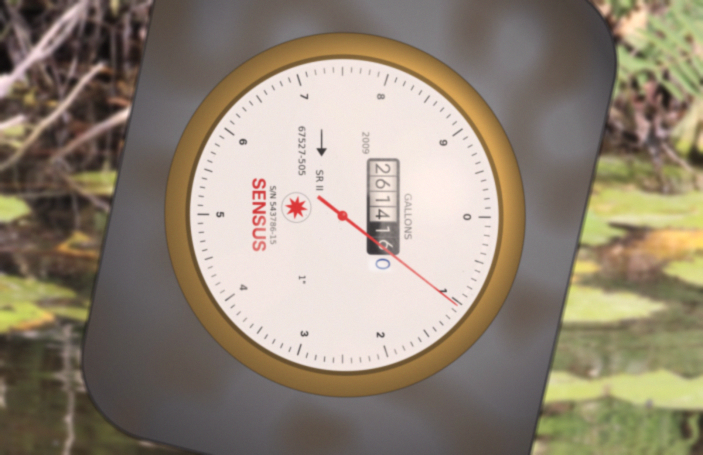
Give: 2614161.0 gal
